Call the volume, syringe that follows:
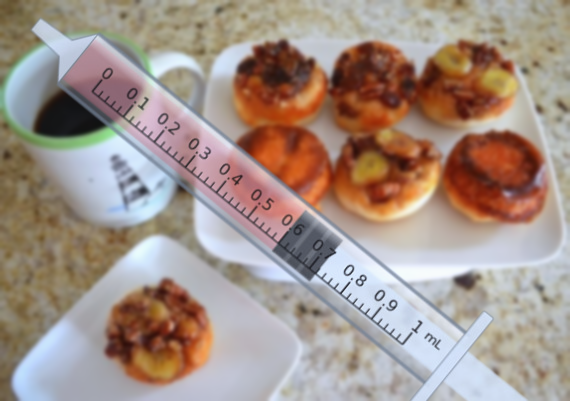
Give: 0.6 mL
